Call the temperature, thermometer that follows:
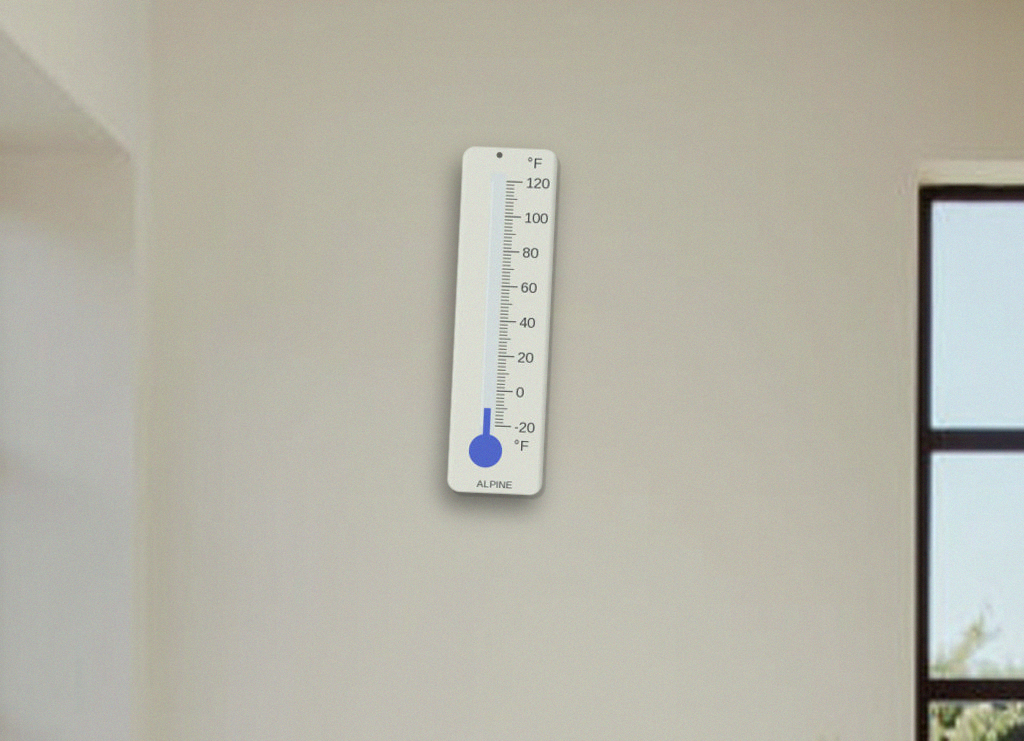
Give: -10 °F
